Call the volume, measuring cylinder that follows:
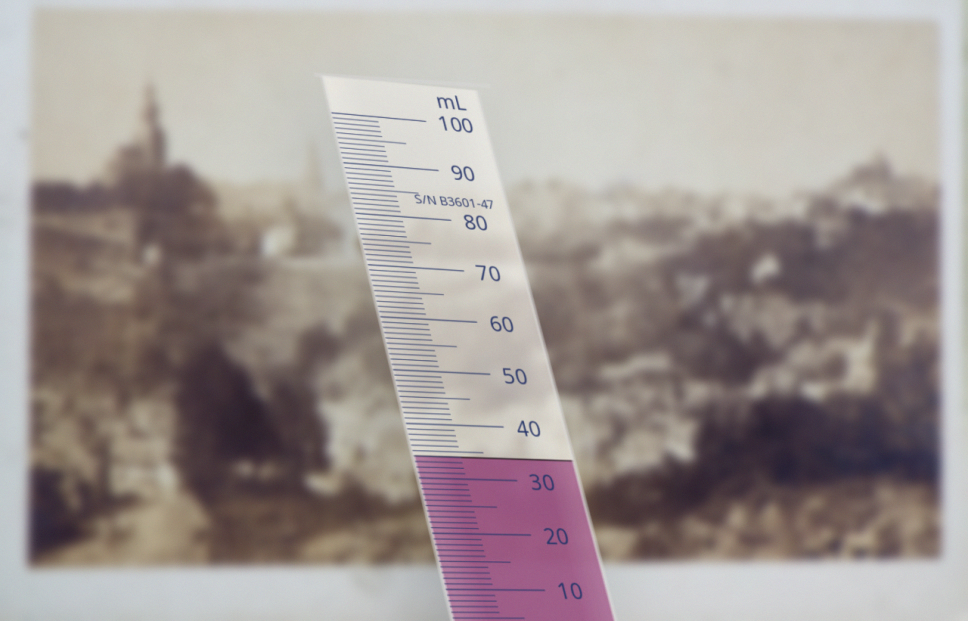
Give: 34 mL
